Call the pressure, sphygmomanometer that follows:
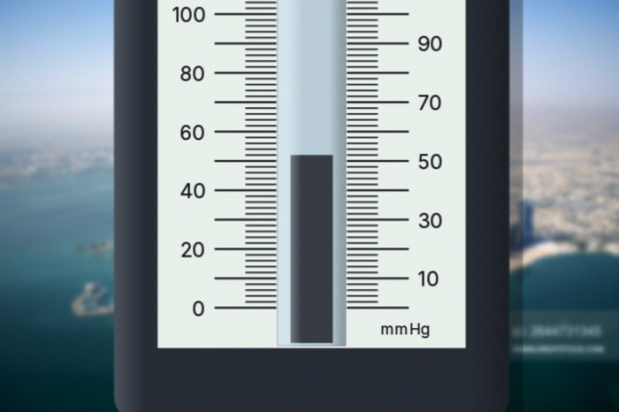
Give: 52 mmHg
